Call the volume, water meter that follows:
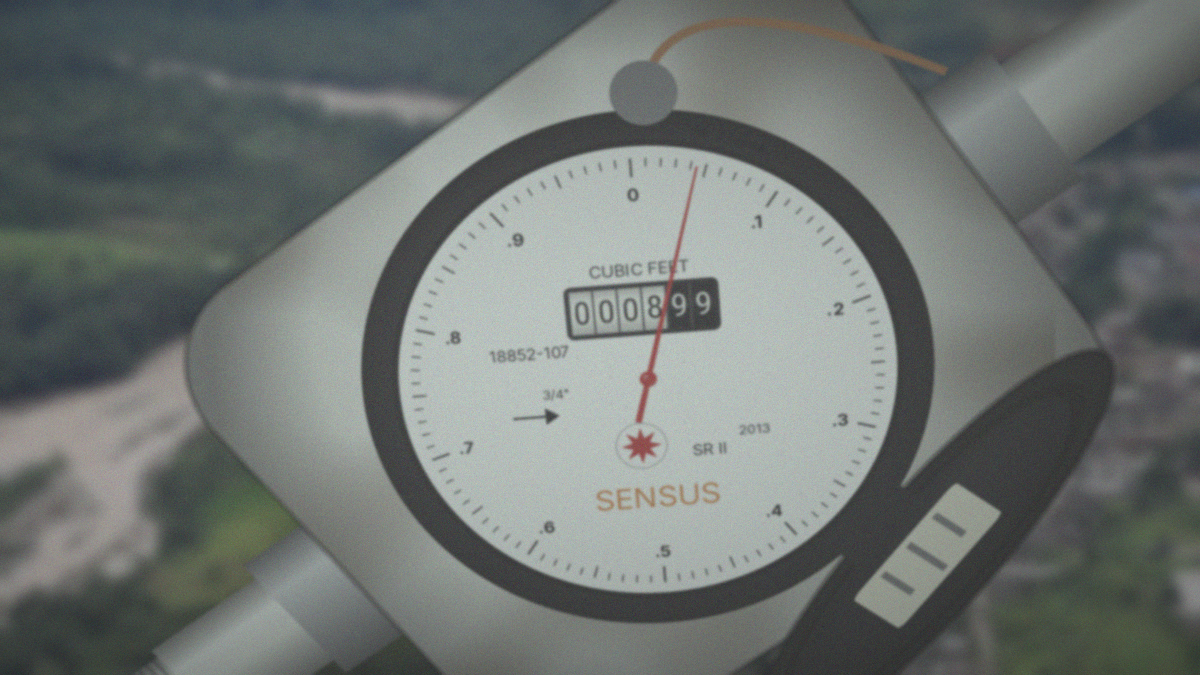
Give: 899.04 ft³
